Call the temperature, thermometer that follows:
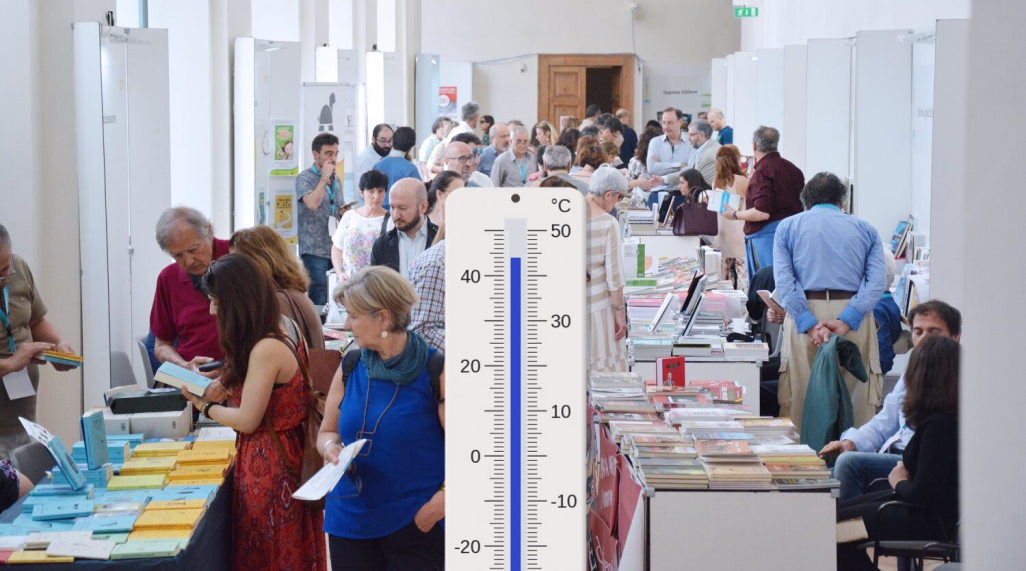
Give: 44 °C
